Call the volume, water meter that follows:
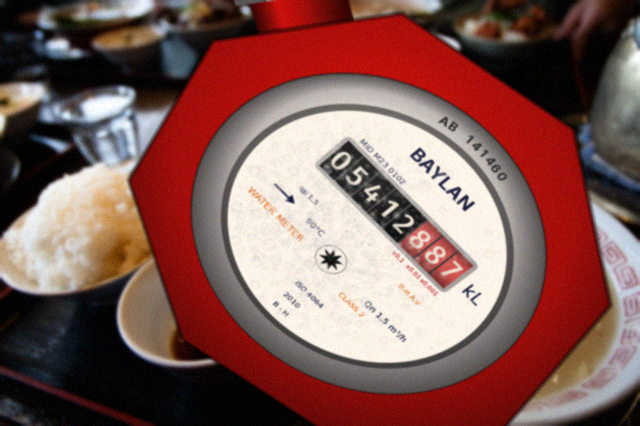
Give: 5412.887 kL
